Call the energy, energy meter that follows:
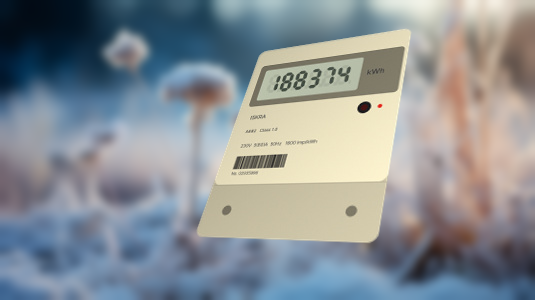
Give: 188374 kWh
